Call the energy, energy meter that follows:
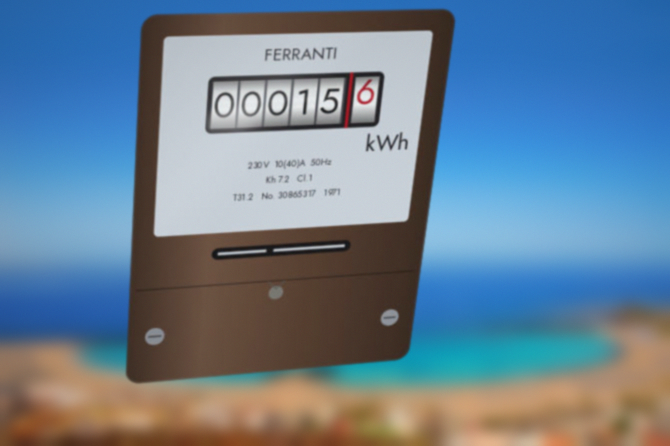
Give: 15.6 kWh
